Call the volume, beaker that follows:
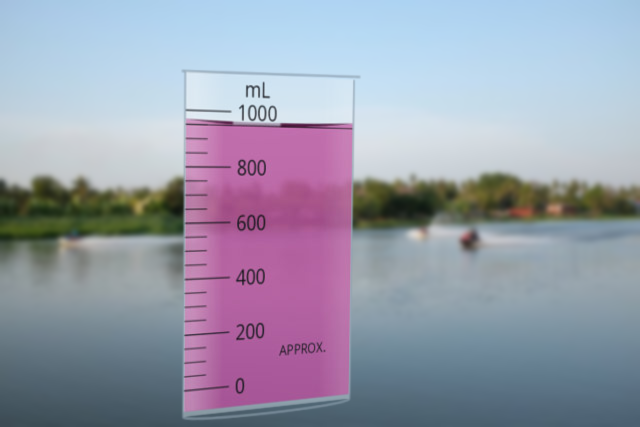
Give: 950 mL
